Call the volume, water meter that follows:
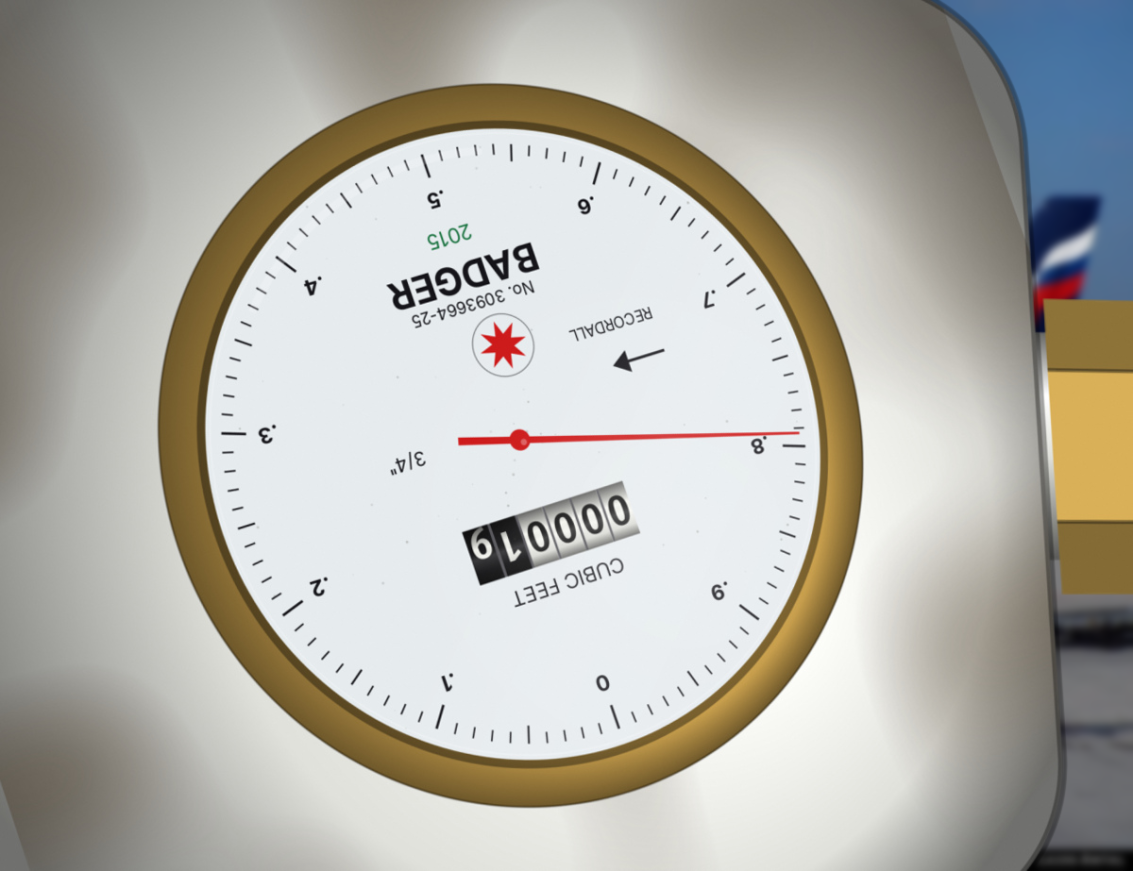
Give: 18.79 ft³
